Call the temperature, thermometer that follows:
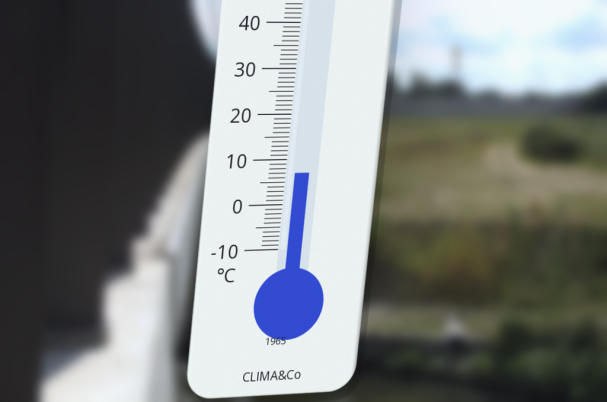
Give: 7 °C
